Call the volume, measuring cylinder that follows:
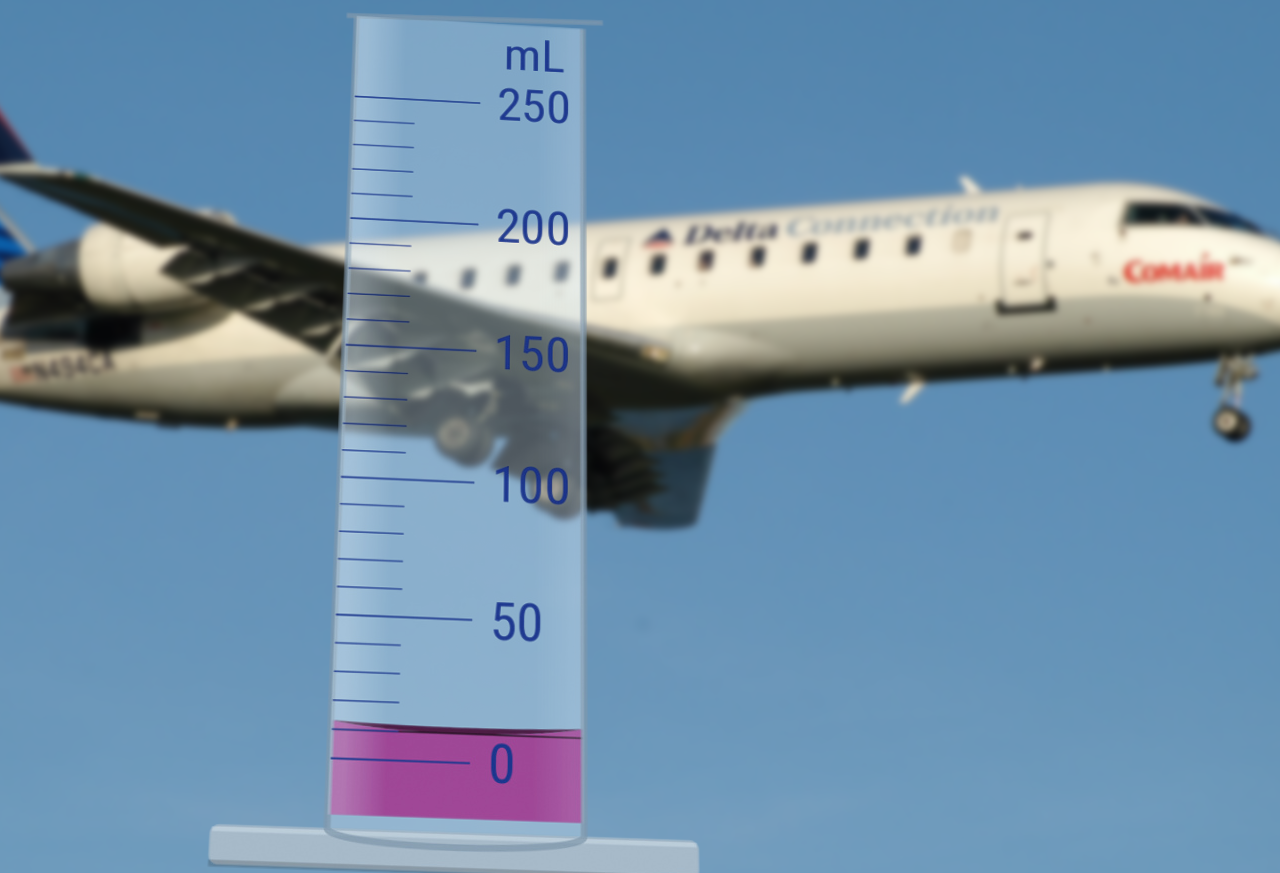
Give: 10 mL
